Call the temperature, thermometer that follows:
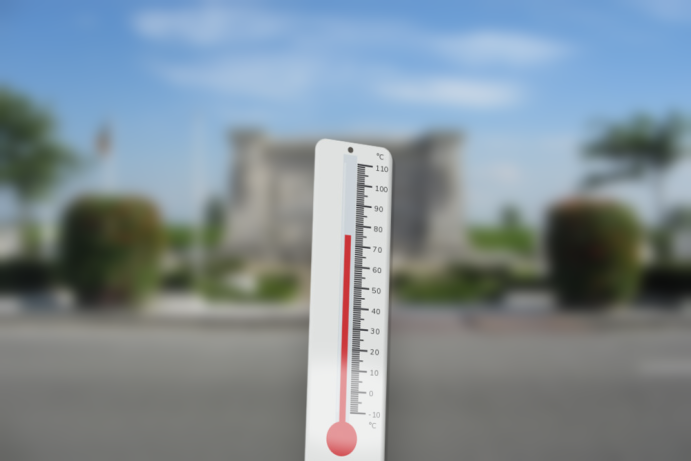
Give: 75 °C
